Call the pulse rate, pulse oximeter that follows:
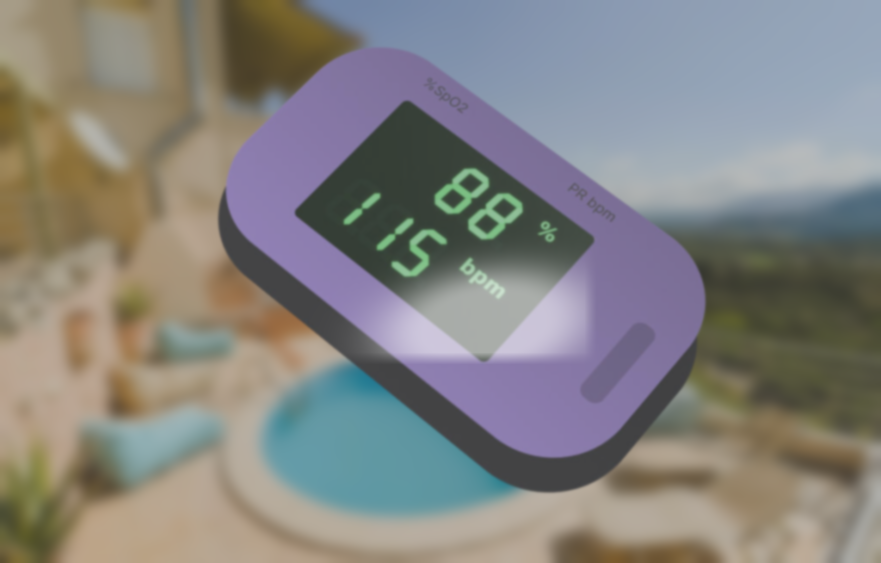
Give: 115 bpm
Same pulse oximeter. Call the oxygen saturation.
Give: 88 %
